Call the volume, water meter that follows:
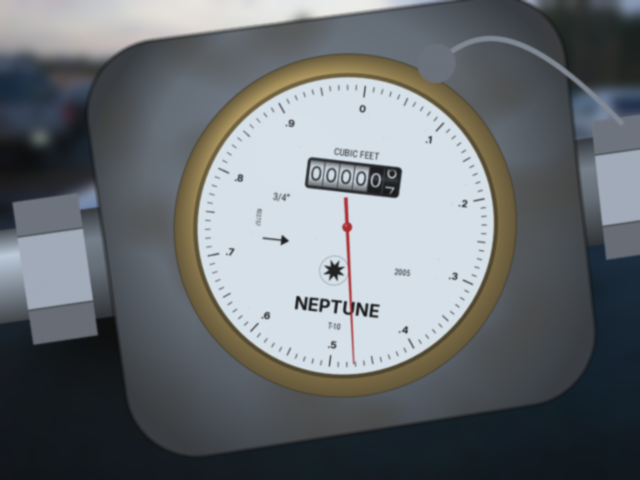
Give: 6.47 ft³
